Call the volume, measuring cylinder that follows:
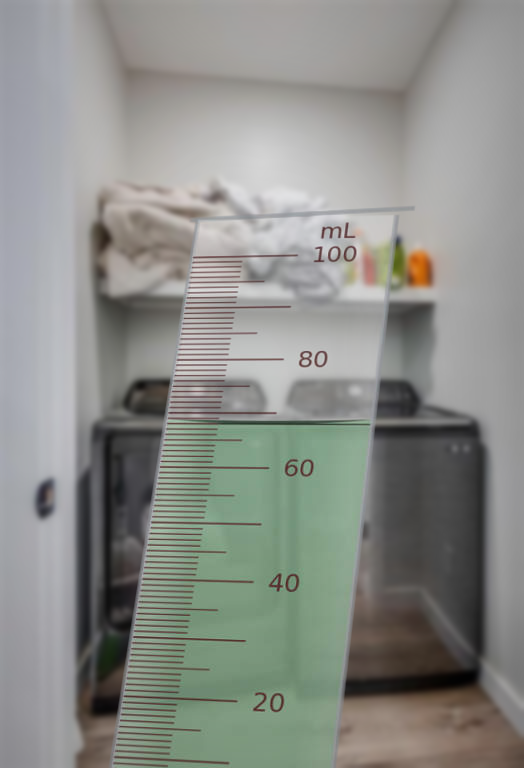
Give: 68 mL
